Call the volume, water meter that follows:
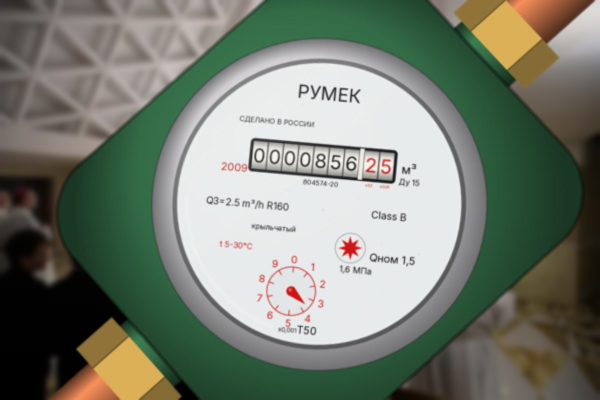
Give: 856.253 m³
